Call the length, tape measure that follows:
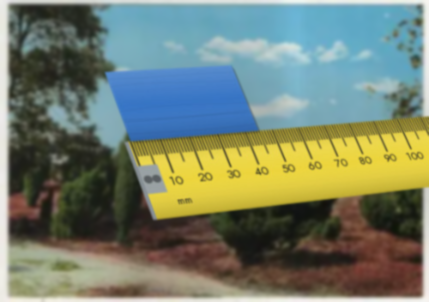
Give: 45 mm
